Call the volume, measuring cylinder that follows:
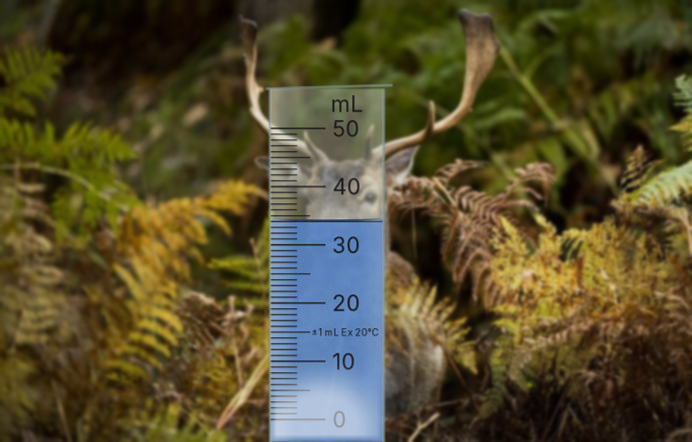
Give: 34 mL
